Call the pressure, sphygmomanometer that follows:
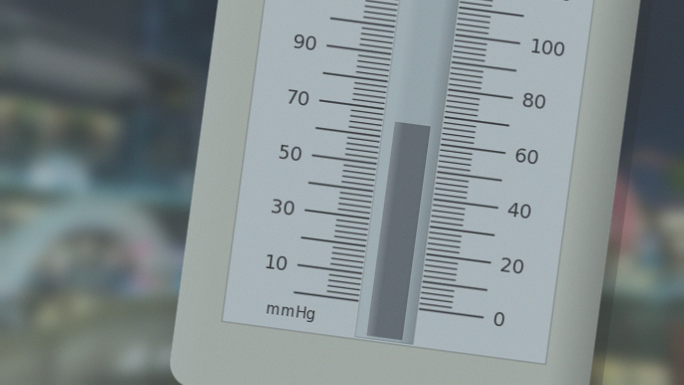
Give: 66 mmHg
